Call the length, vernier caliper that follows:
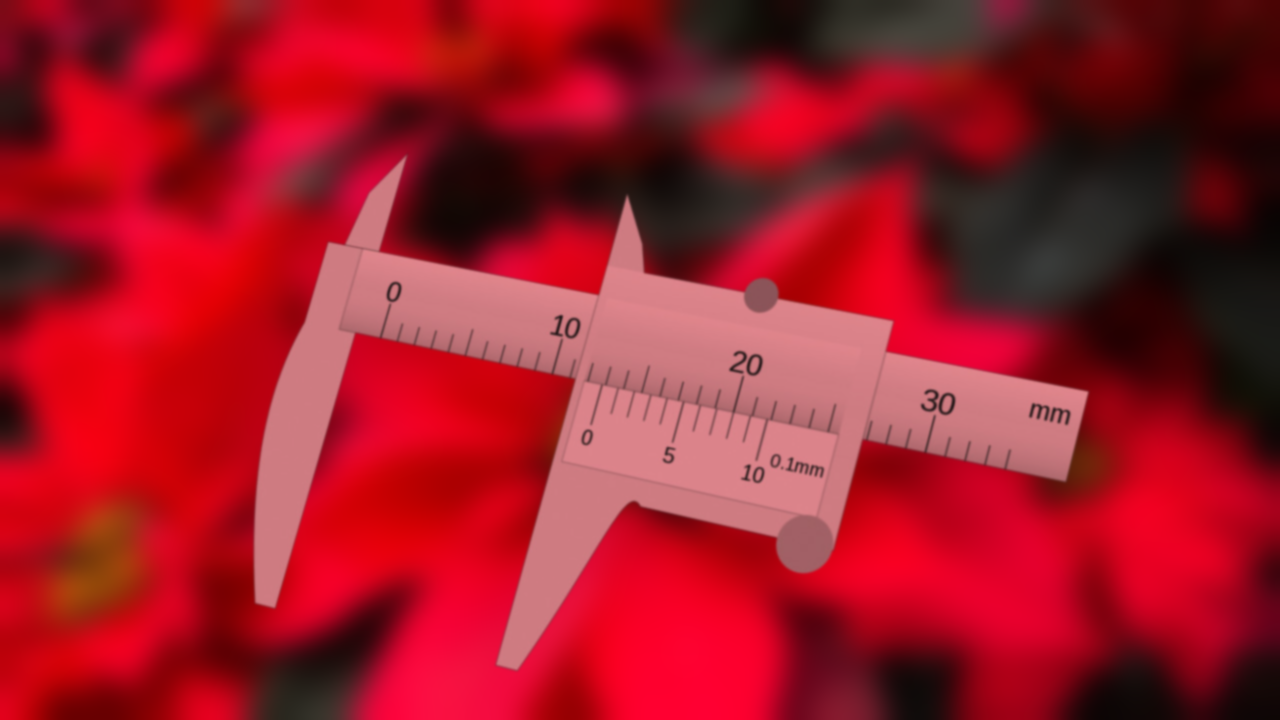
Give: 12.8 mm
